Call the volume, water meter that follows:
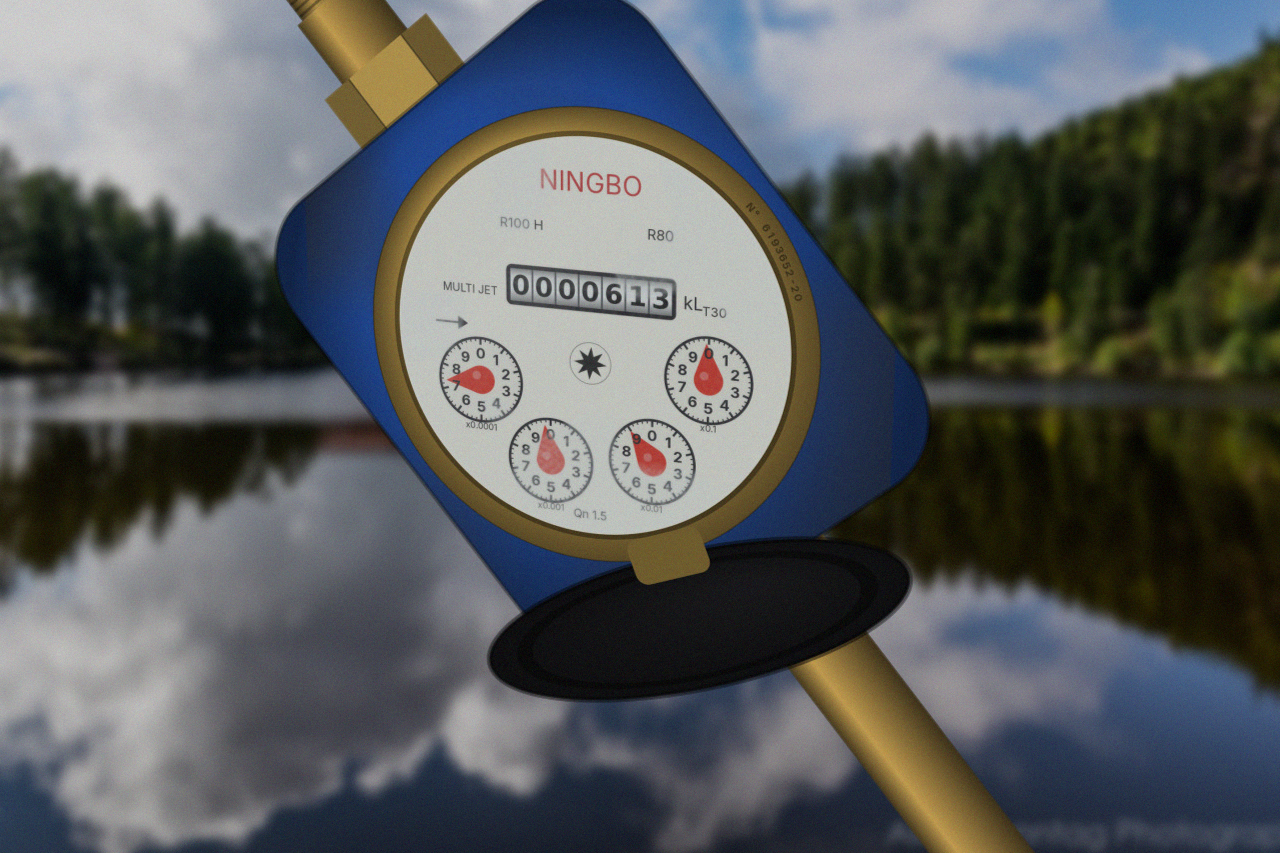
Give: 612.9897 kL
